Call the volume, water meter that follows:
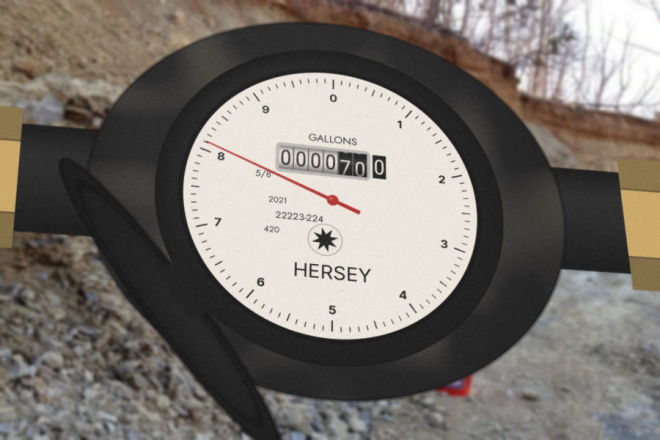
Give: 698.1 gal
